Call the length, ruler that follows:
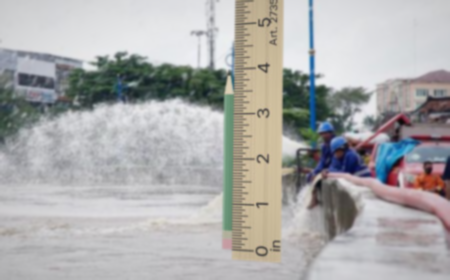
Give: 4 in
